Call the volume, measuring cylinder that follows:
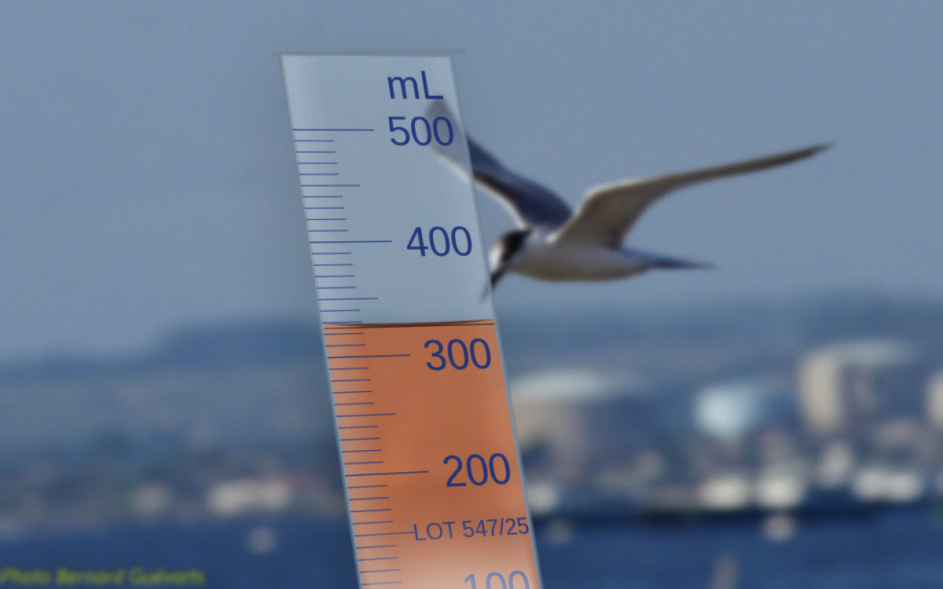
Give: 325 mL
